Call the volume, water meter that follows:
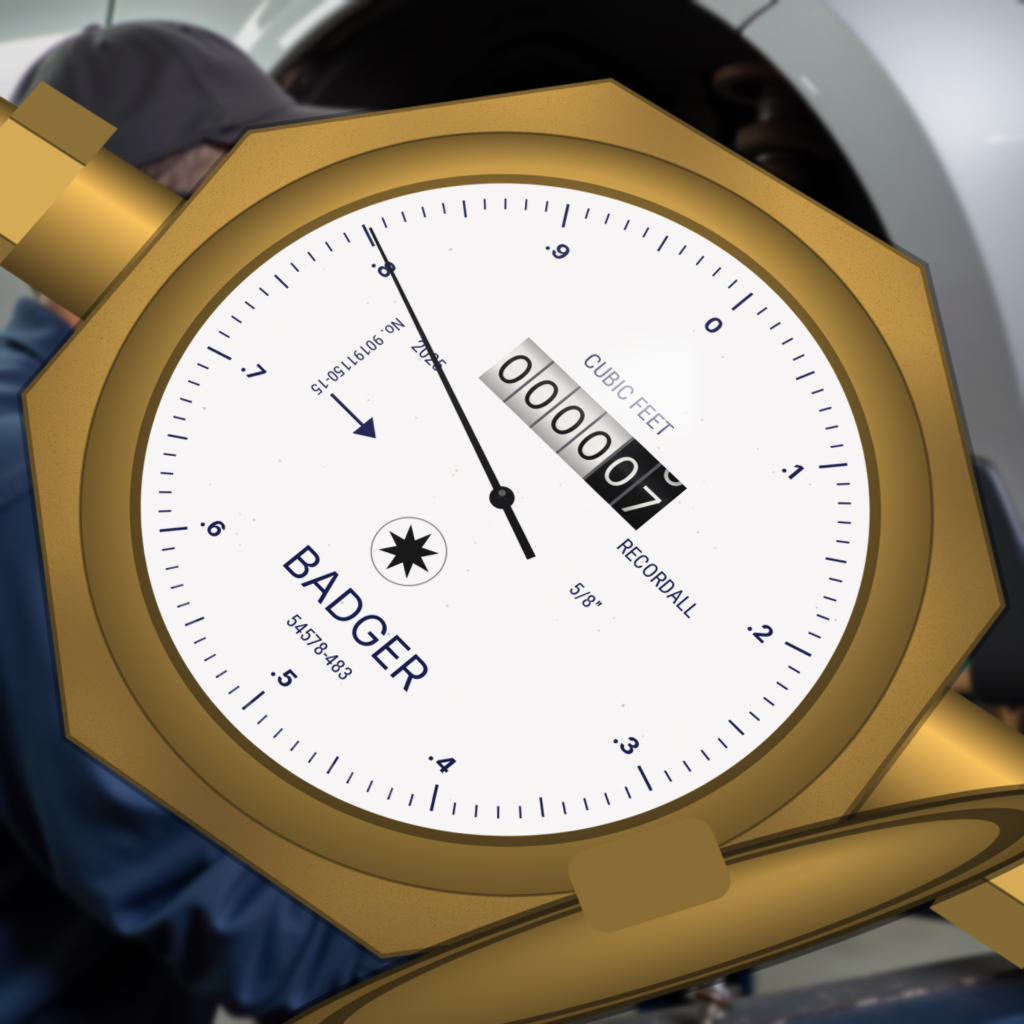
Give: 6.80 ft³
